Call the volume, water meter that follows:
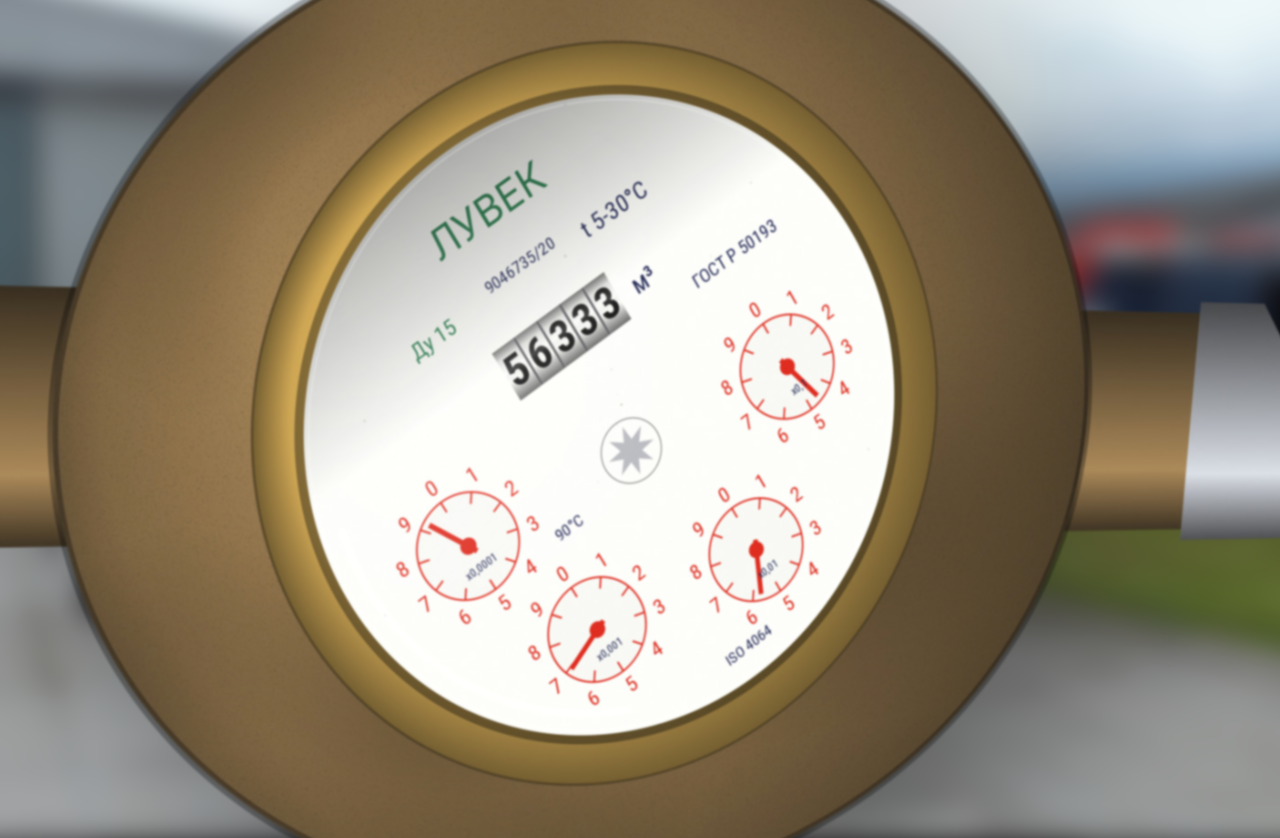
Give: 56333.4569 m³
